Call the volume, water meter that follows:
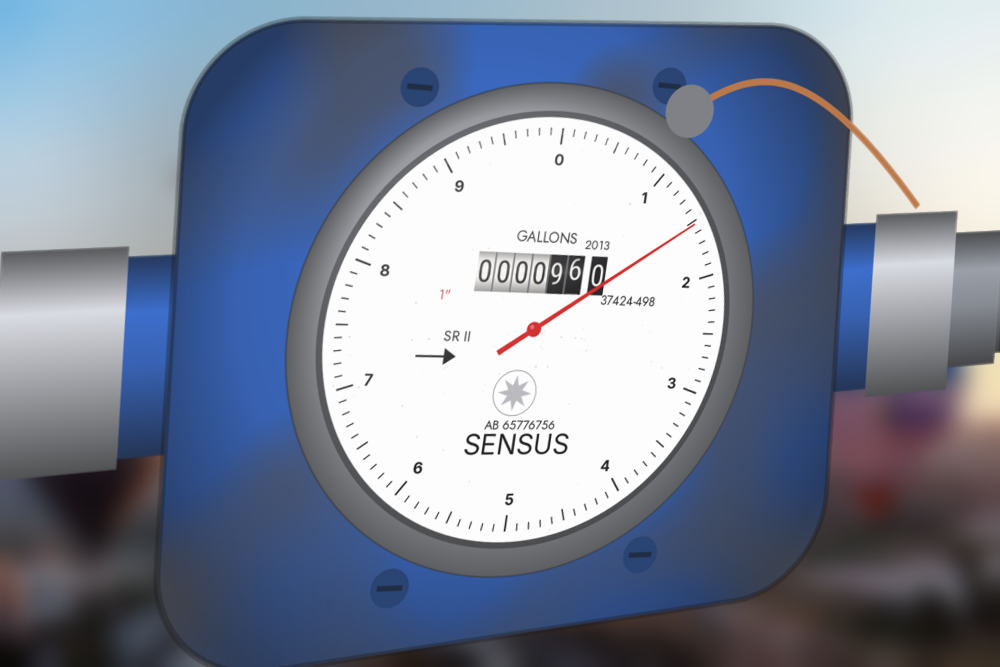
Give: 961.5 gal
